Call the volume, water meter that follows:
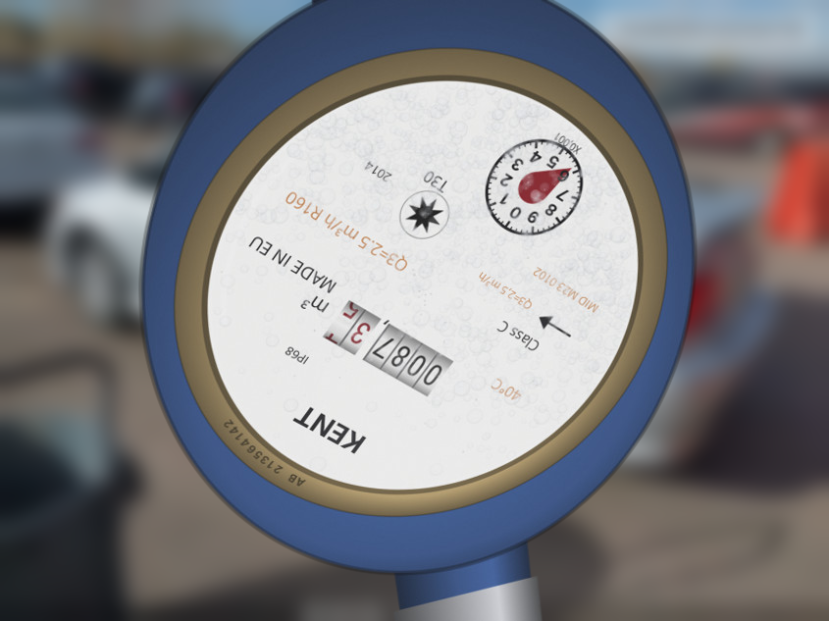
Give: 87.345 m³
